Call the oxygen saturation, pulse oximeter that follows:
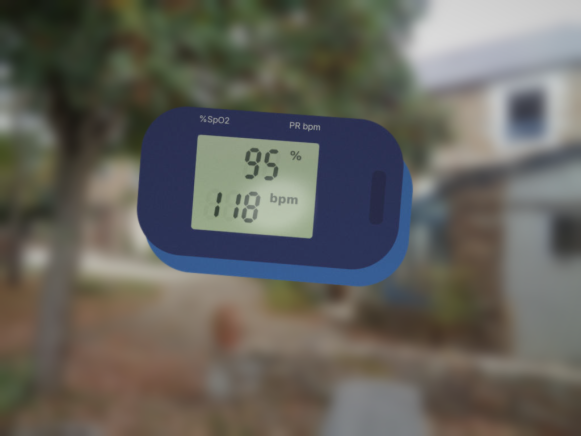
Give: 95 %
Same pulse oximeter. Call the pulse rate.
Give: 118 bpm
